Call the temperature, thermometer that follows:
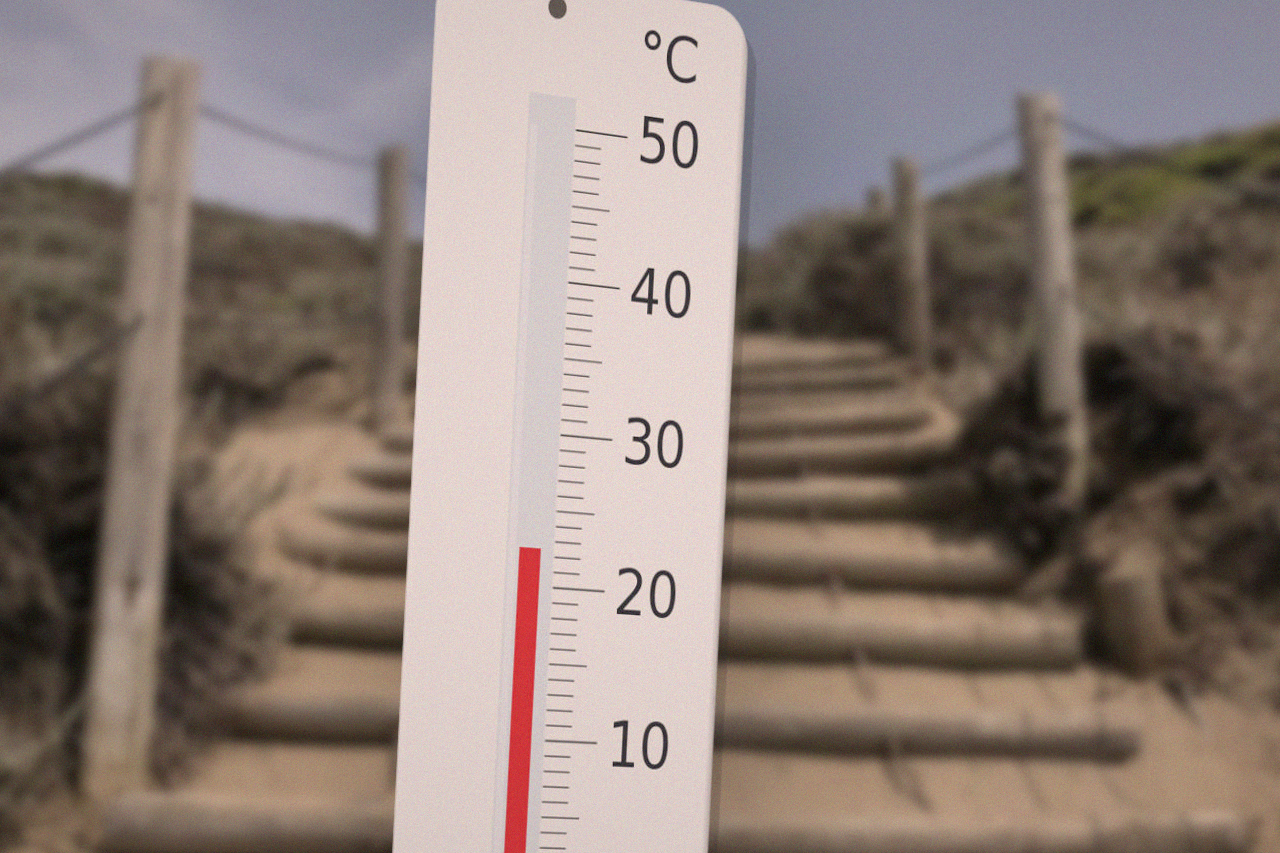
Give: 22.5 °C
